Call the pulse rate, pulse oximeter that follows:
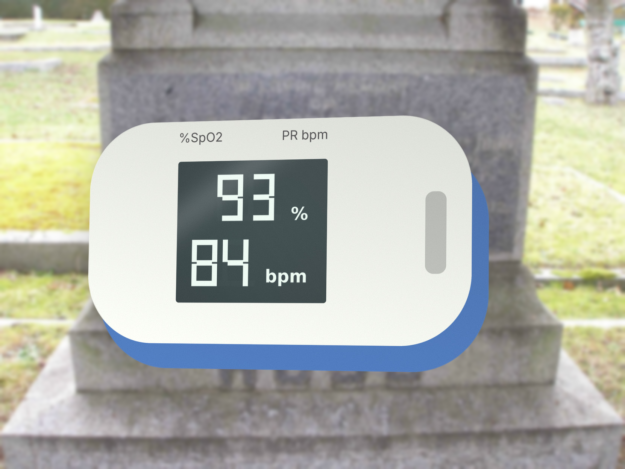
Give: 84 bpm
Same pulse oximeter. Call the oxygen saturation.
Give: 93 %
